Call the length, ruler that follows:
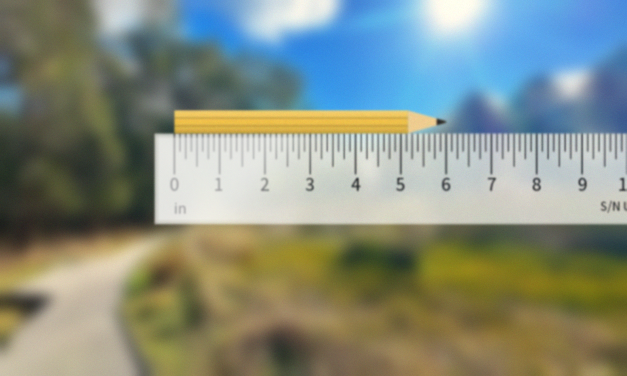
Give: 6 in
